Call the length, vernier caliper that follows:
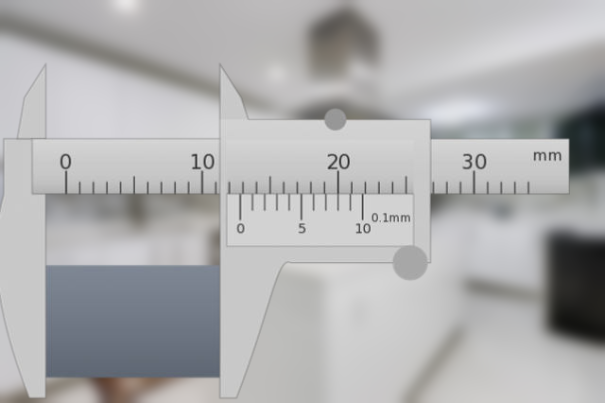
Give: 12.8 mm
